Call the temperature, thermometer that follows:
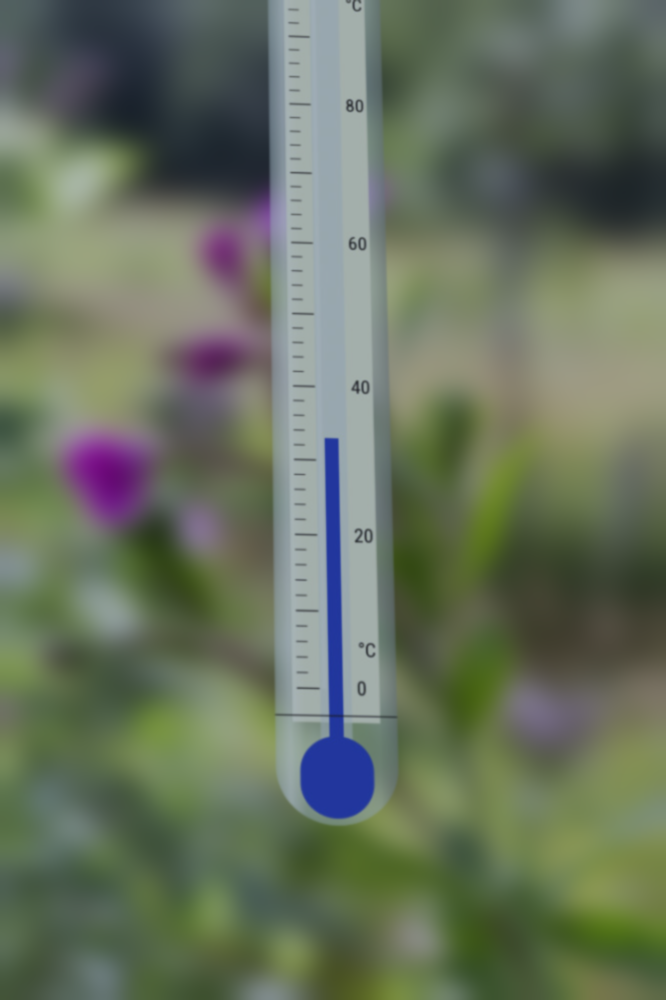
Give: 33 °C
